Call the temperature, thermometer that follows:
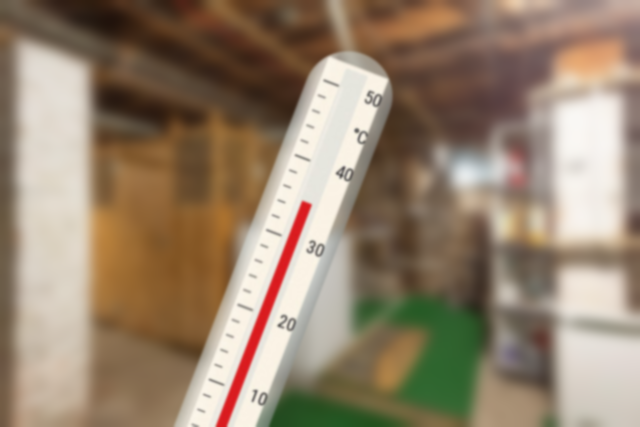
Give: 35 °C
